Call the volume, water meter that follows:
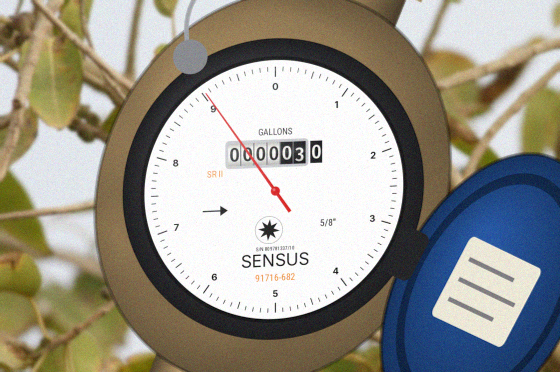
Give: 29.0 gal
